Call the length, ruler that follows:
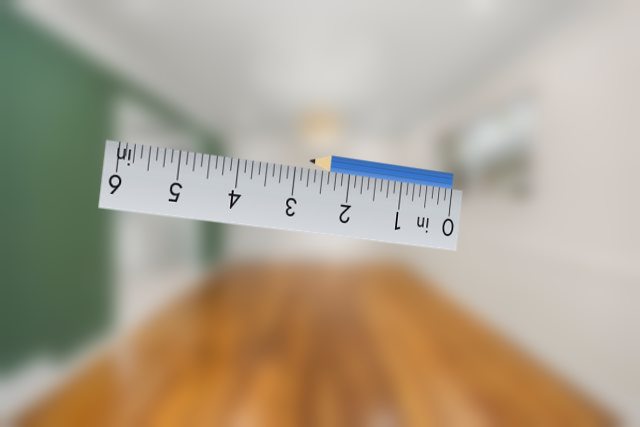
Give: 2.75 in
